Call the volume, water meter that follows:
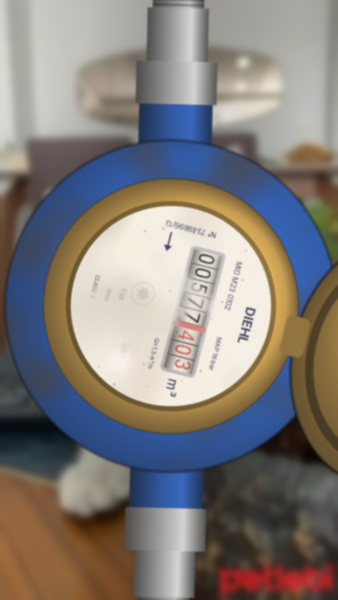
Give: 577.403 m³
